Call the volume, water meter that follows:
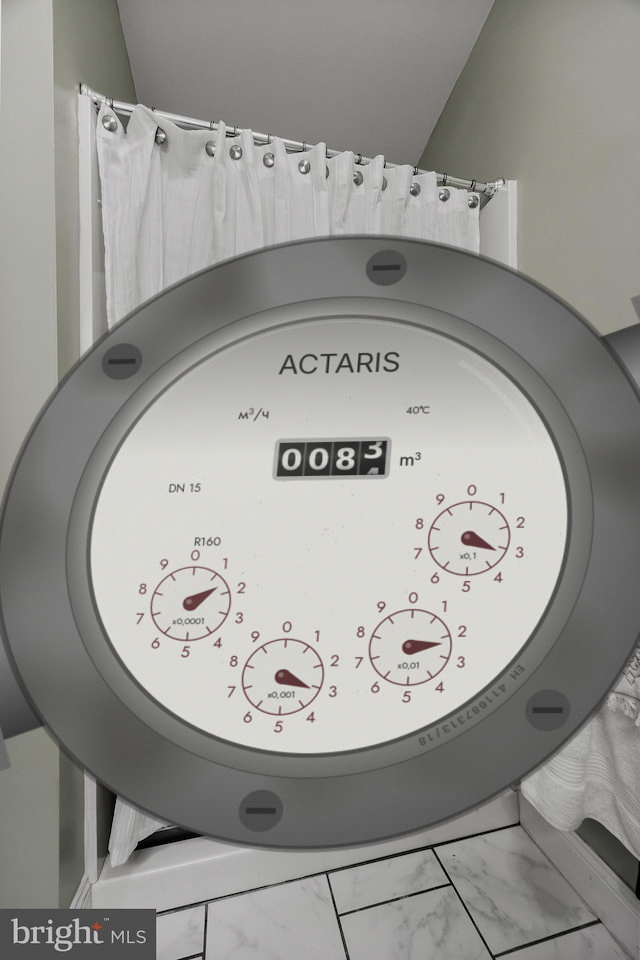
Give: 83.3231 m³
